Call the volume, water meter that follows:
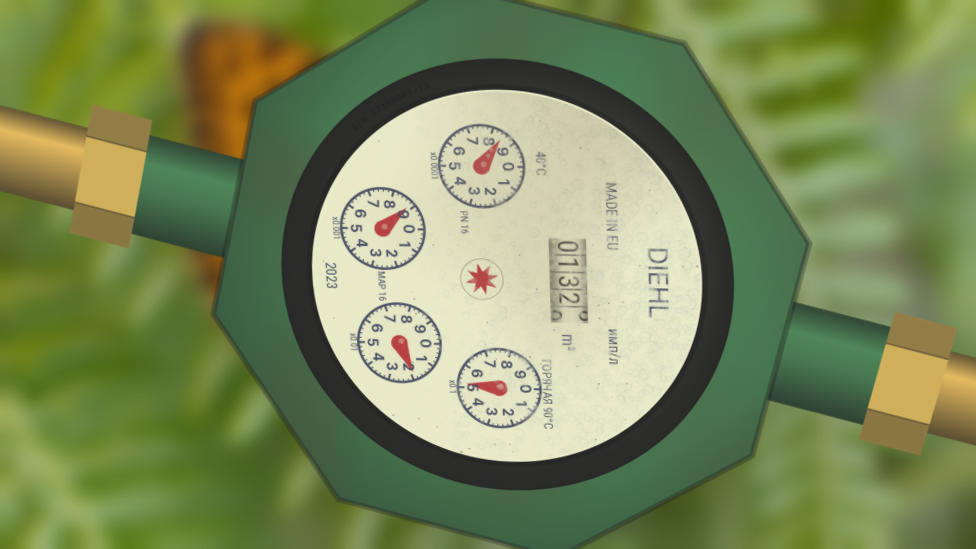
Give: 1328.5188 m³
